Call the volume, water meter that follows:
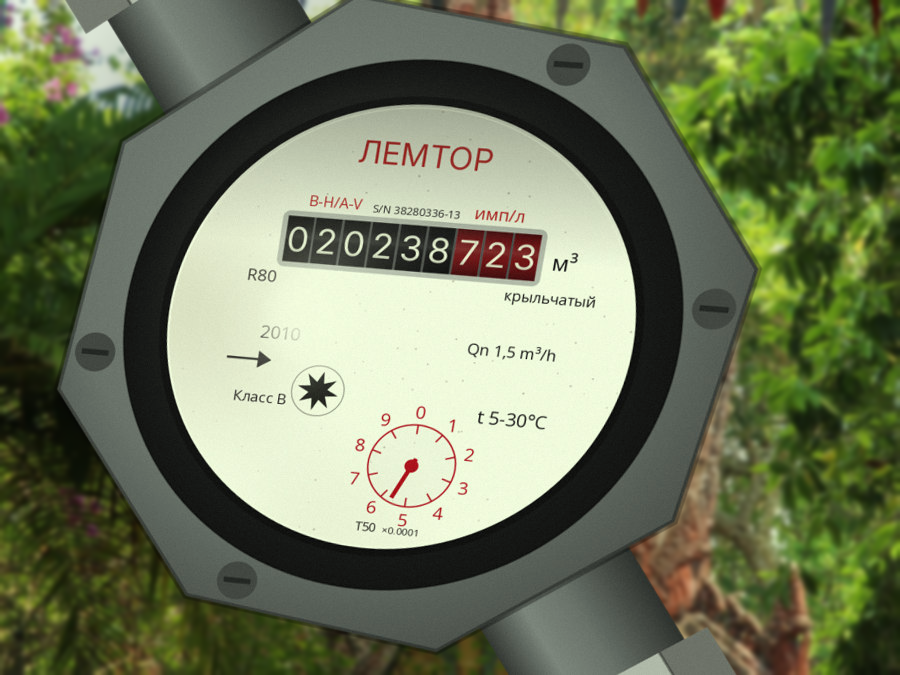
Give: 20238.7235 m³
